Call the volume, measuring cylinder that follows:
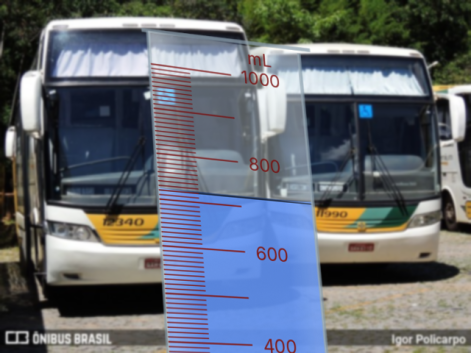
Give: 720 mL
